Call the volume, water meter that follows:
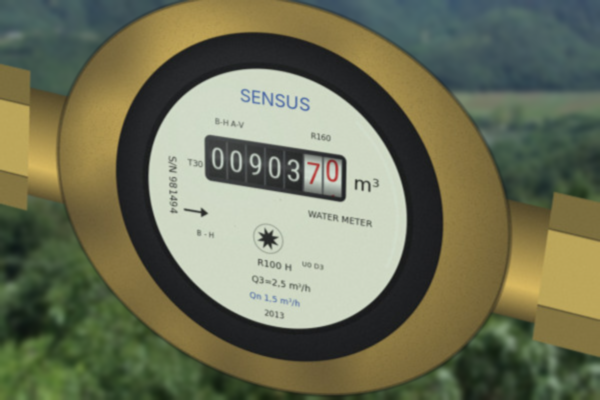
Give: 903.70 m³
